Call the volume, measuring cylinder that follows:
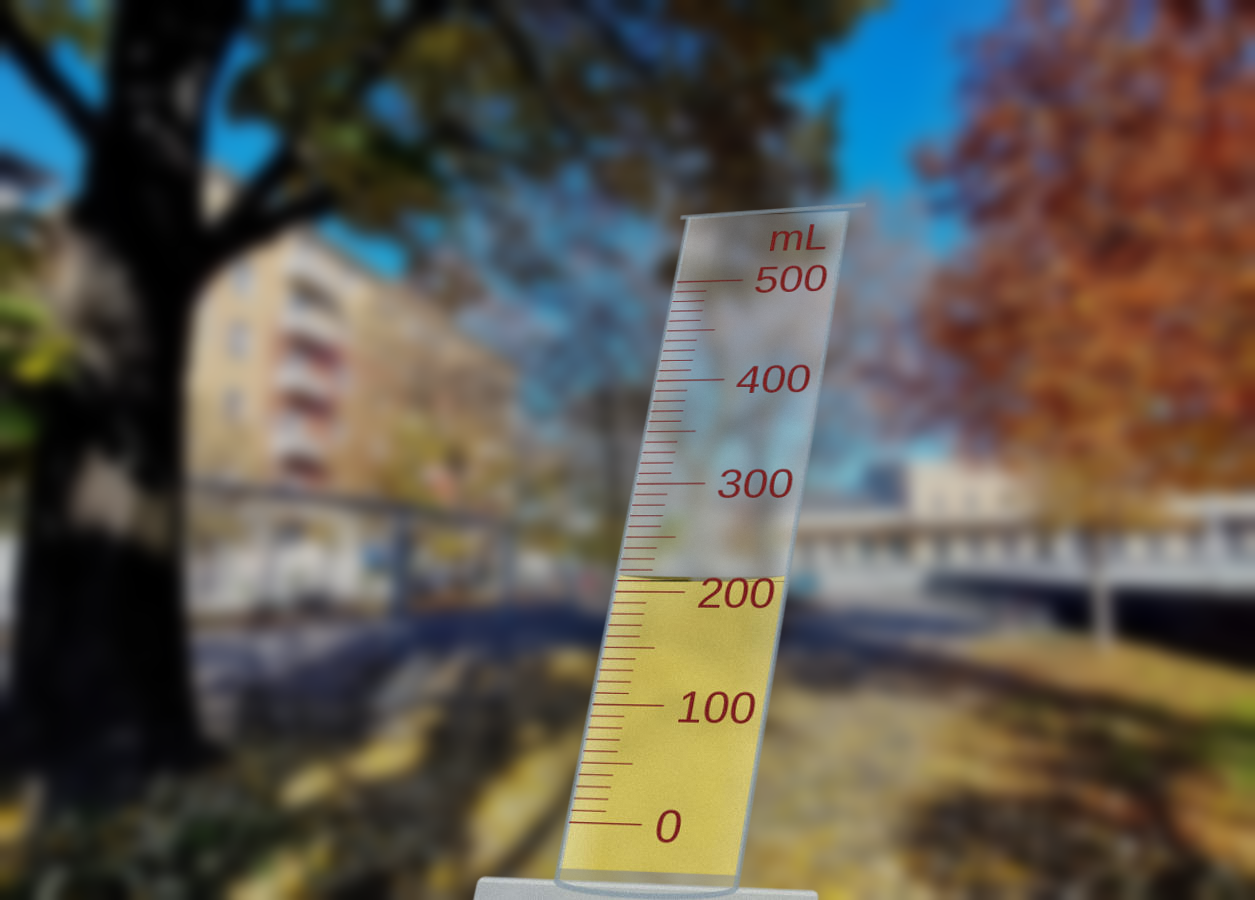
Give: 210 mL
